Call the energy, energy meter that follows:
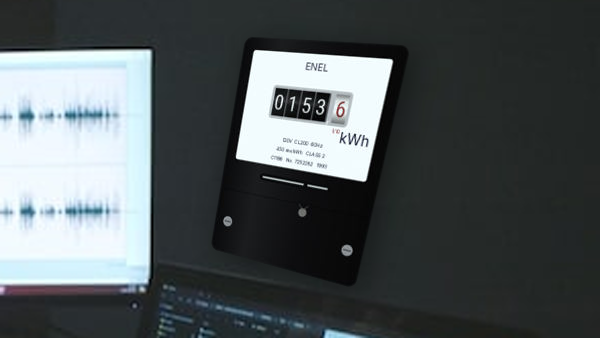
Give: 153.6 kWh
